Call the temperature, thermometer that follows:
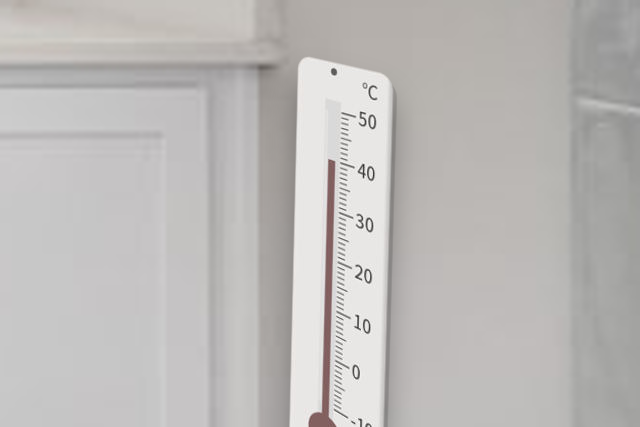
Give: 40 °C
